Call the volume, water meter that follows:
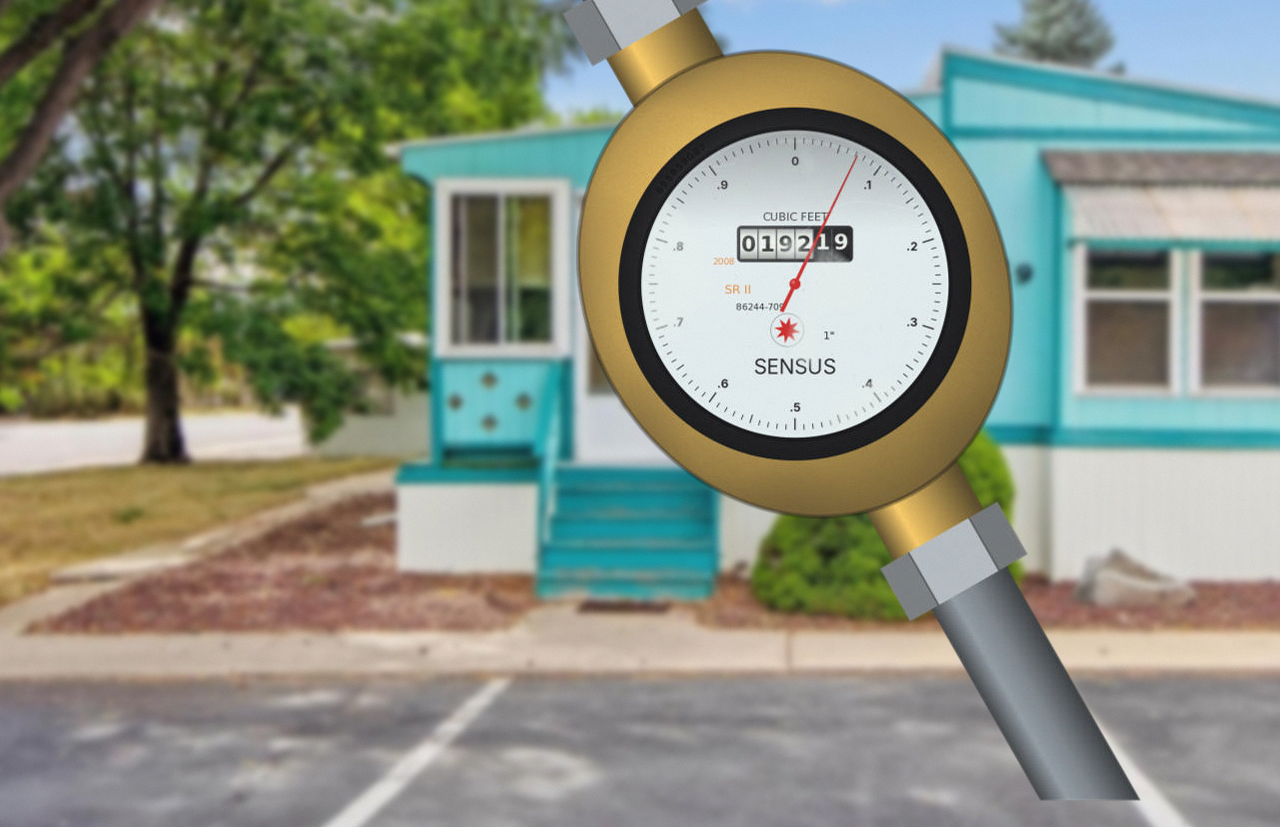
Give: 19219.07 ft³
